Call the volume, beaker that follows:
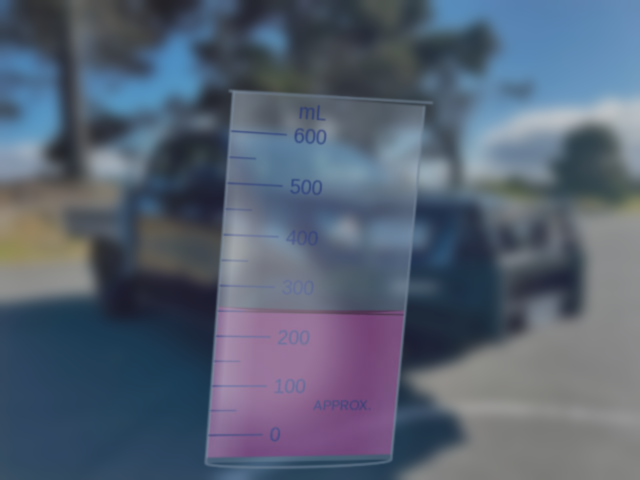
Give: 250 mL
